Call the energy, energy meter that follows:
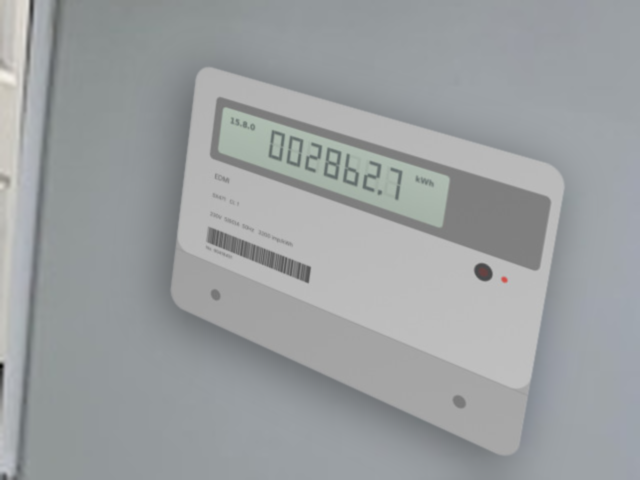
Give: 2862.7 kWh
